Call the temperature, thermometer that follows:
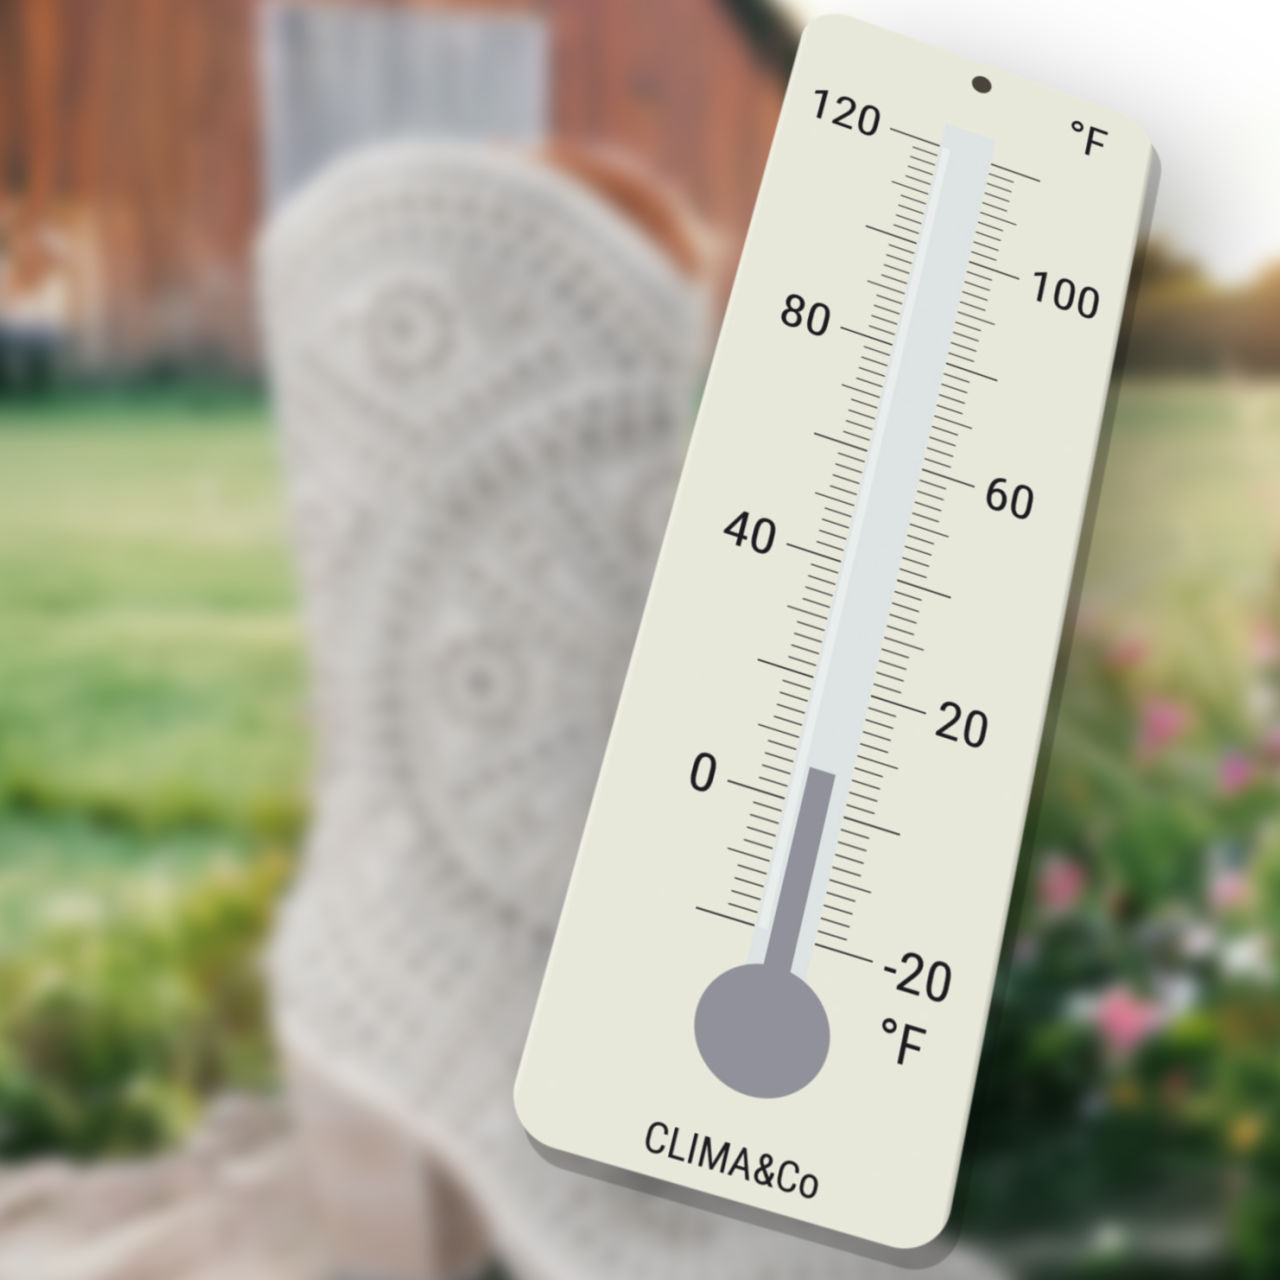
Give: 6 °F
